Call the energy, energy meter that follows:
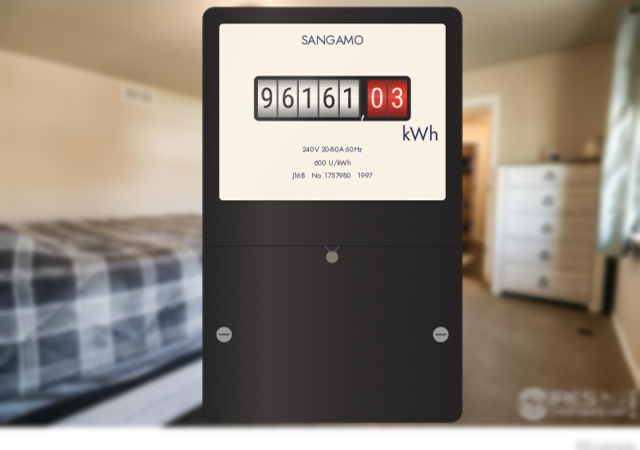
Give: 96161.03 kWh
